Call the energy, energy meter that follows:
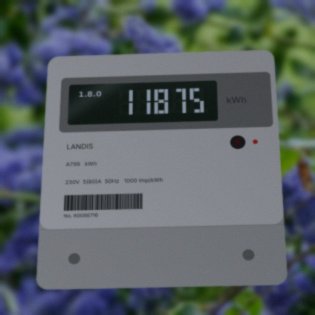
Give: 11875 kWh
